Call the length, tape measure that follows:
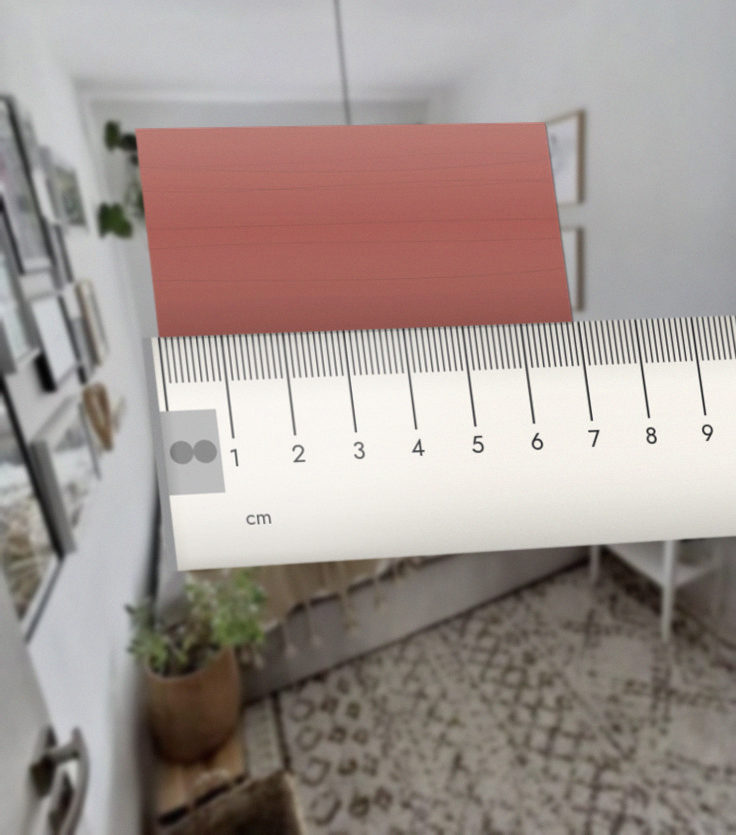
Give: 6.9 cm
